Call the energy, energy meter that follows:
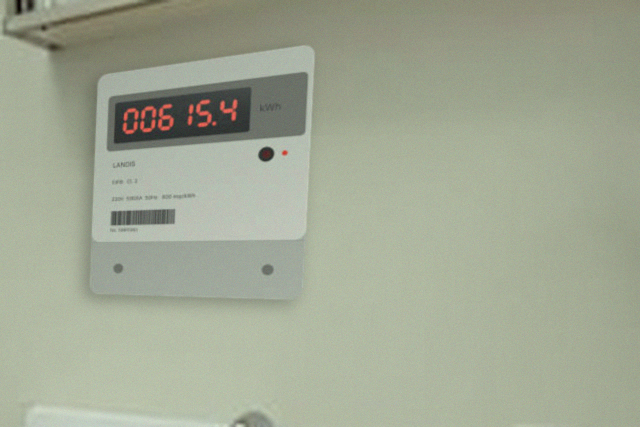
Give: 615.4 kWh
